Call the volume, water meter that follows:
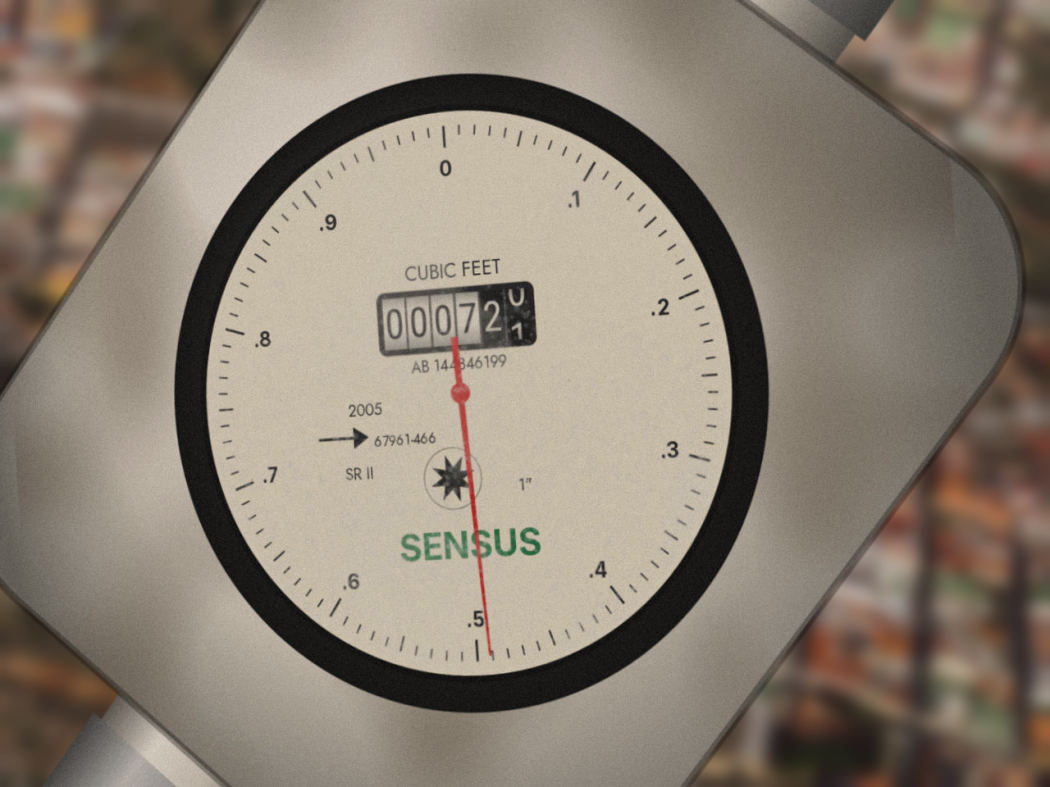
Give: 720.49 ft³
